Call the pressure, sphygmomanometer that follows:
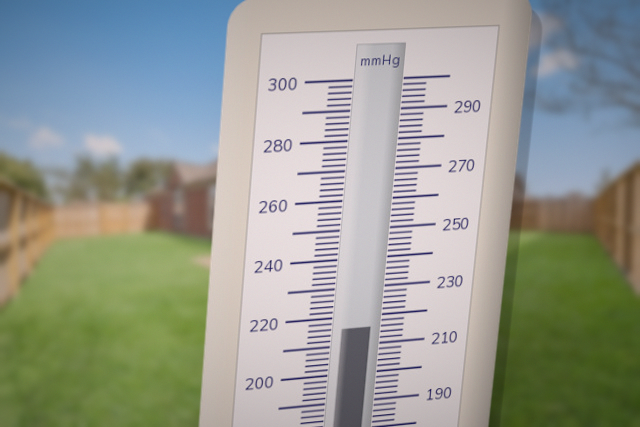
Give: 216 mmHg
